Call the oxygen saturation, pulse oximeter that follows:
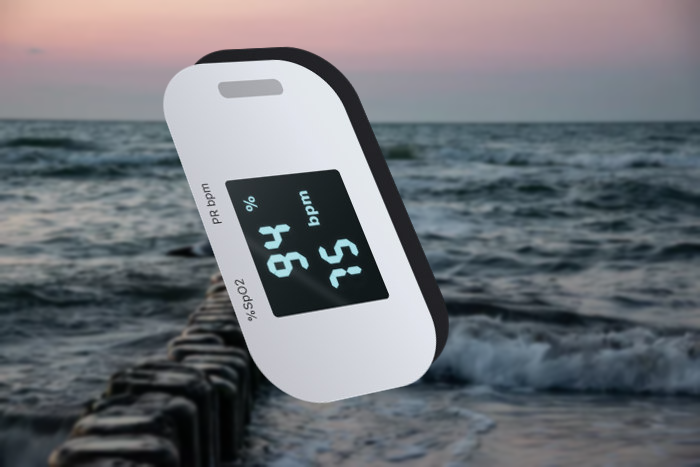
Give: 94 %
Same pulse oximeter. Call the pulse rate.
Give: 75 bpm
